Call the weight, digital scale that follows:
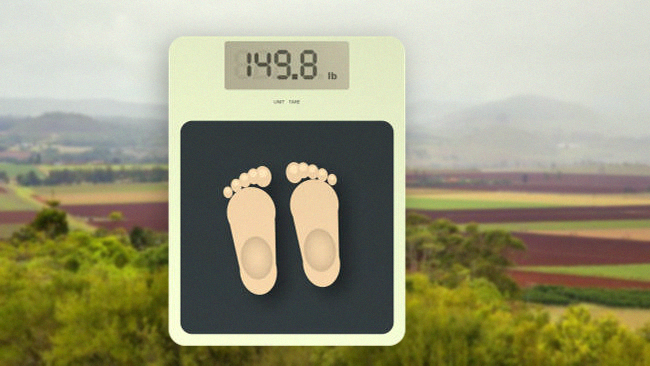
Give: 149.8 lb
